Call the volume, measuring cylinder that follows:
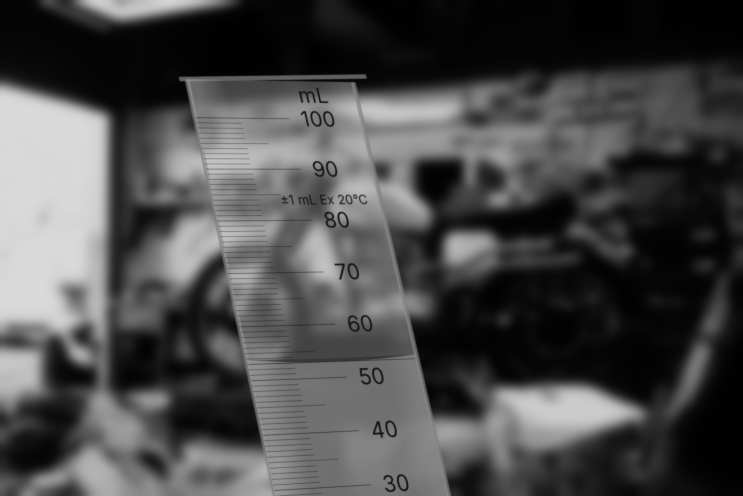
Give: 53 mL
